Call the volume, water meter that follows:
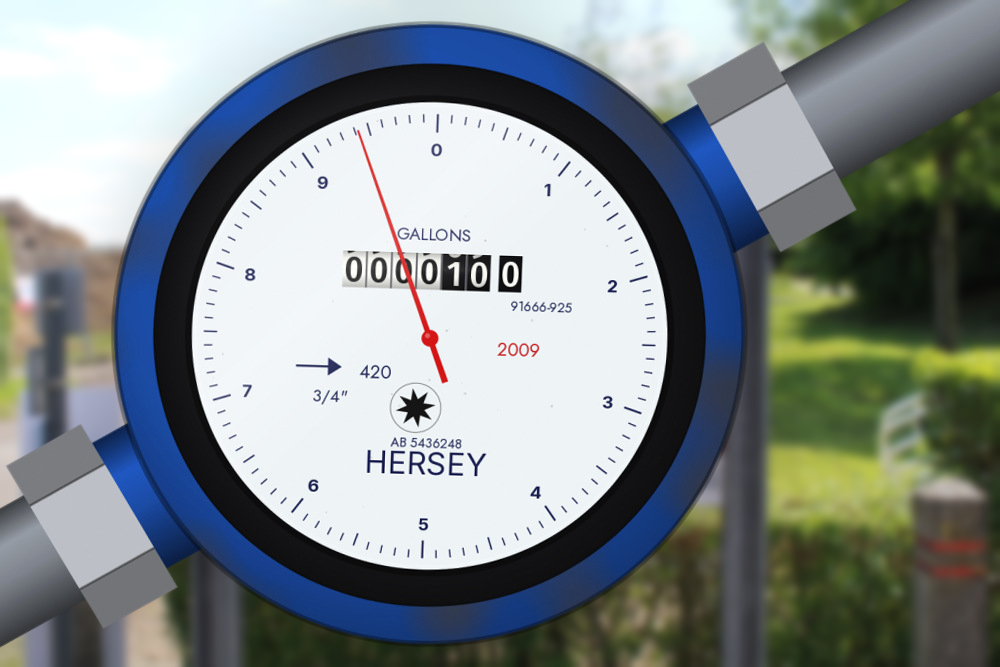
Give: 99.4 gal
